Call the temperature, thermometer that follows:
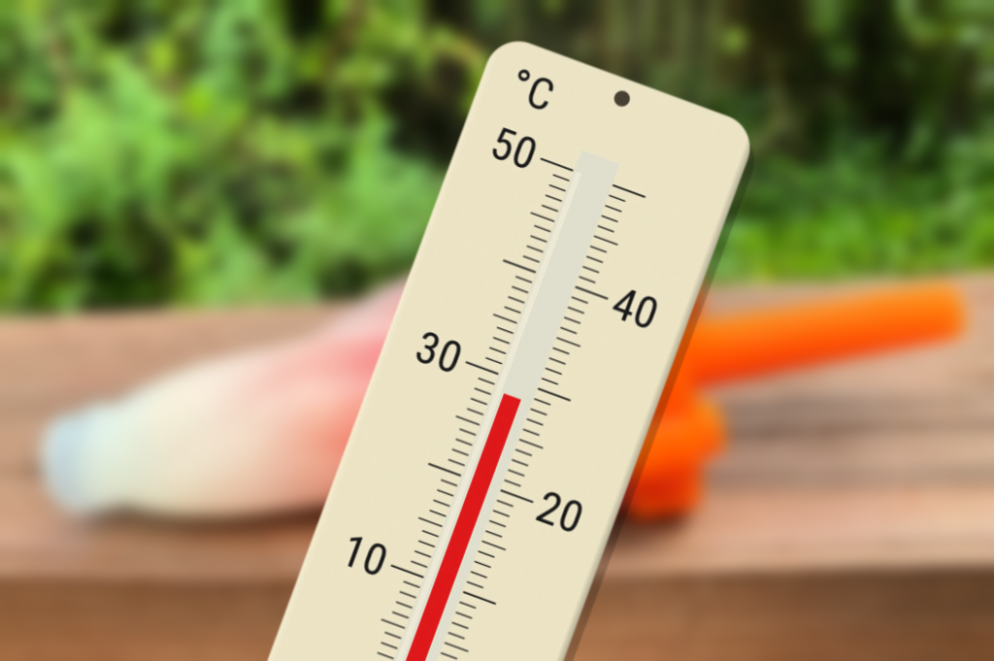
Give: 28.5 °C
